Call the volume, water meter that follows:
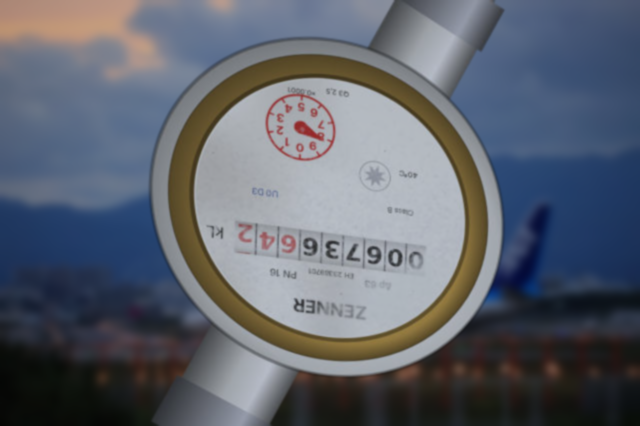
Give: 6736.6418 kL
